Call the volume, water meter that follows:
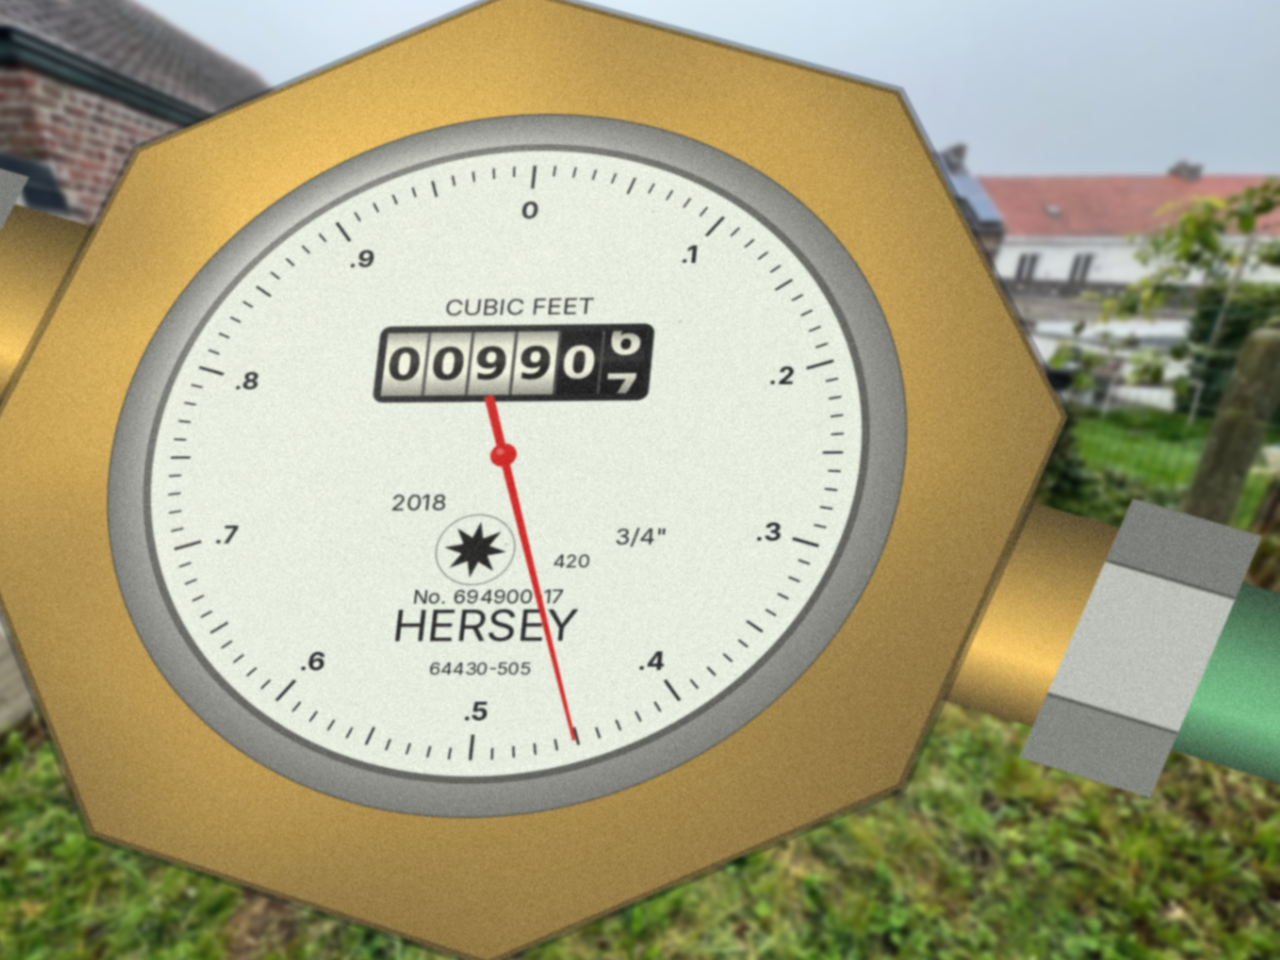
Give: 9906.45 ft³
